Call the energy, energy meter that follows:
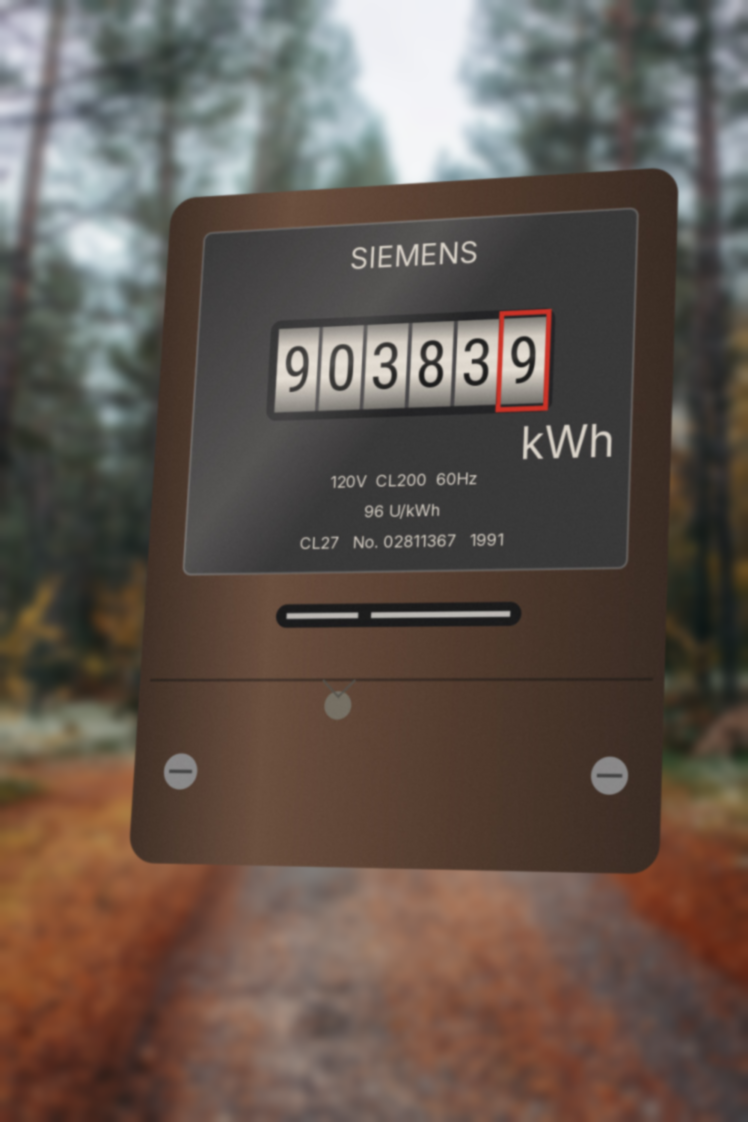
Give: 90383.9 kWh
